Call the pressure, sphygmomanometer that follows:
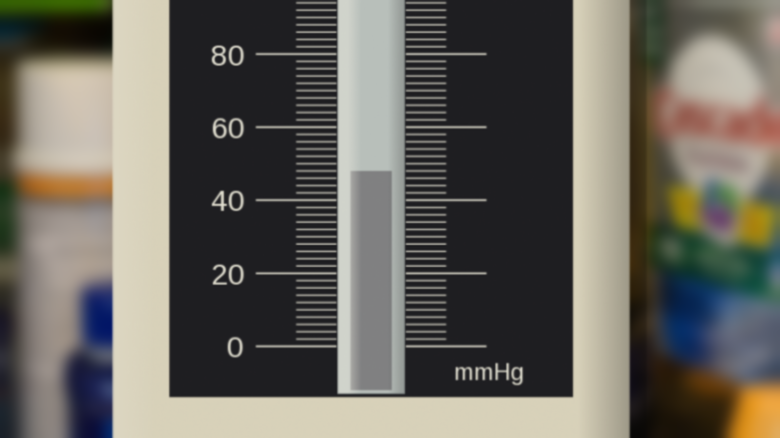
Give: 48 mmHg
